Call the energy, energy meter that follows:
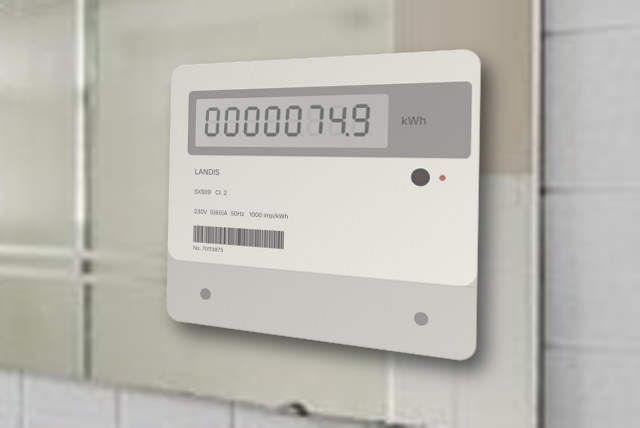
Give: 74.9 kWh
